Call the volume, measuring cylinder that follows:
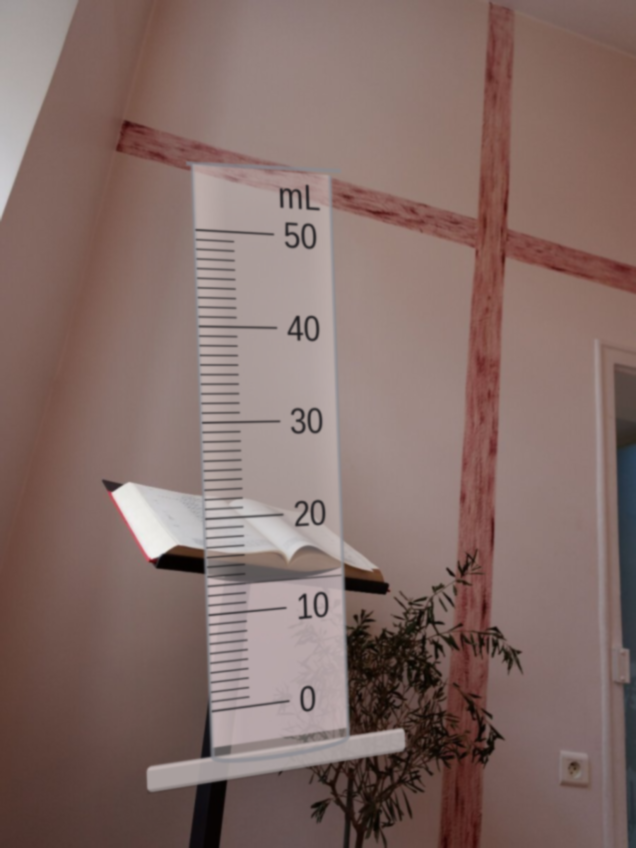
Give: 13 mL
